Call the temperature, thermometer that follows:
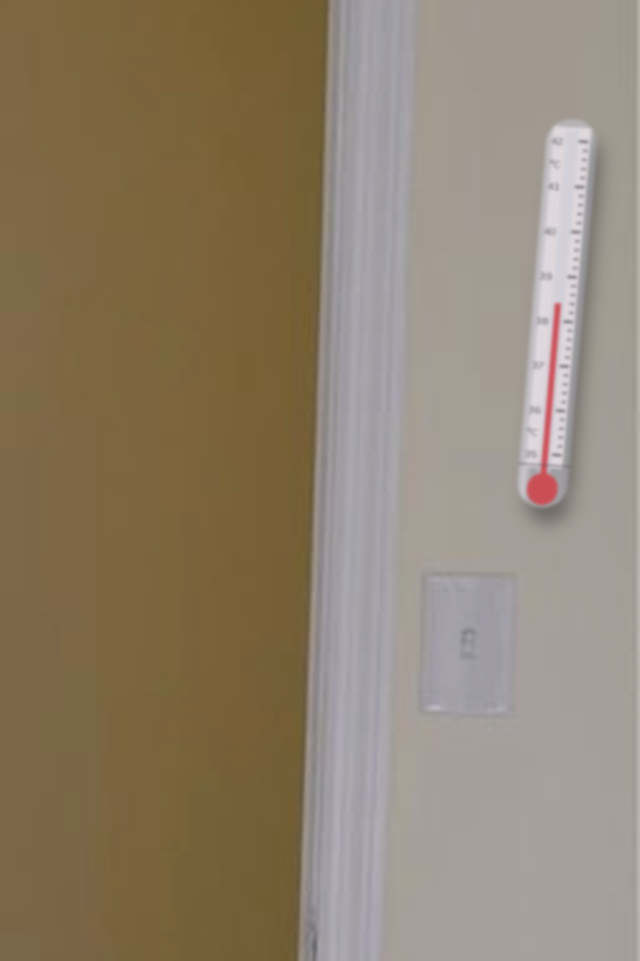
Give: 38.4 °C
